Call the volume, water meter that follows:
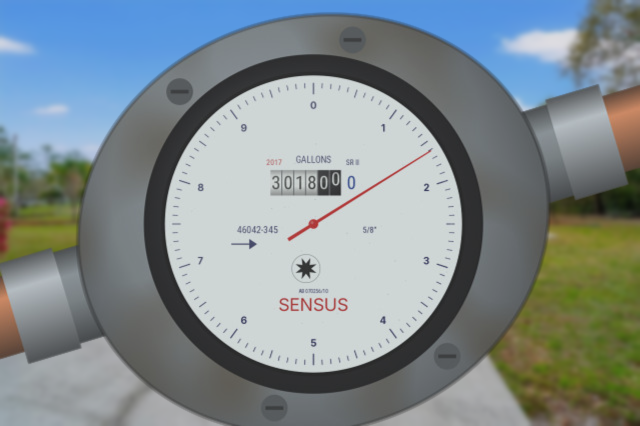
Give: 3018001.6 gal
